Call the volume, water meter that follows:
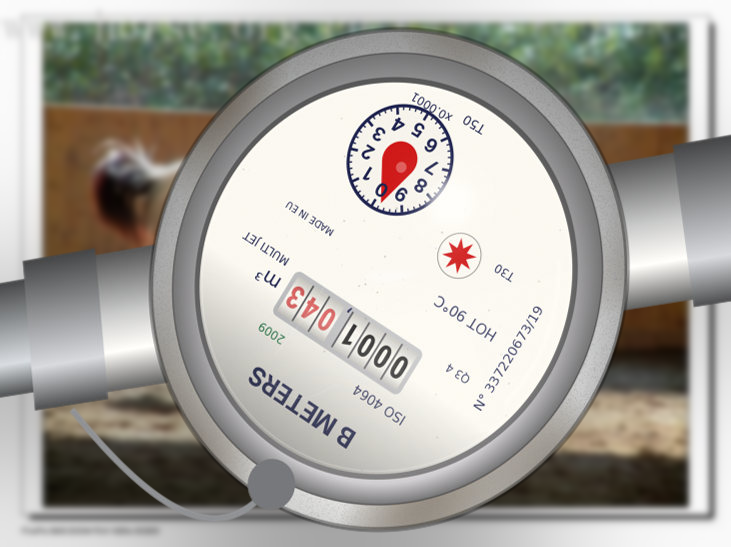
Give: 1.0429 m³
